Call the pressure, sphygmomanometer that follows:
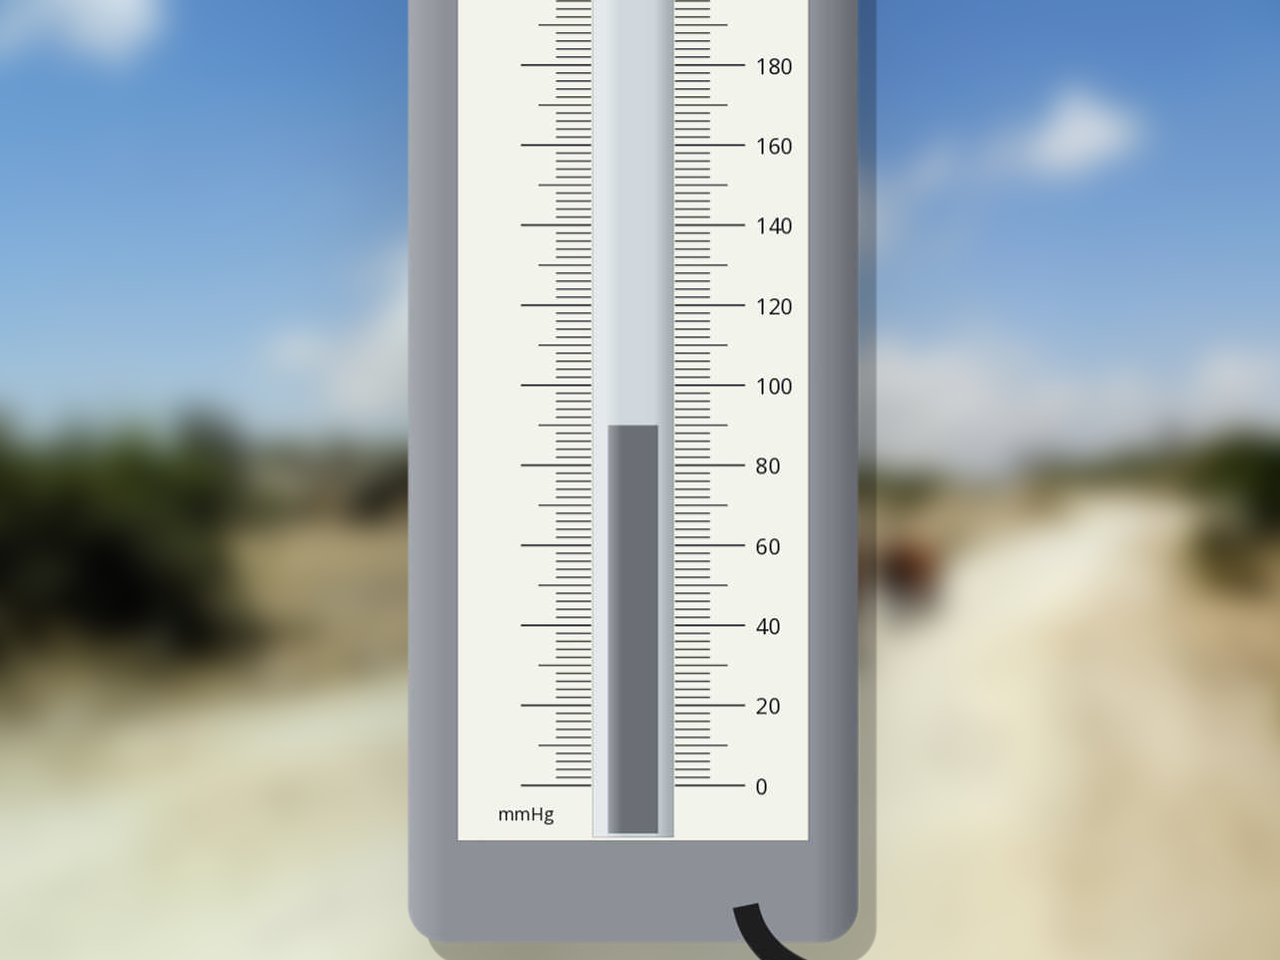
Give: 90 mmHg
